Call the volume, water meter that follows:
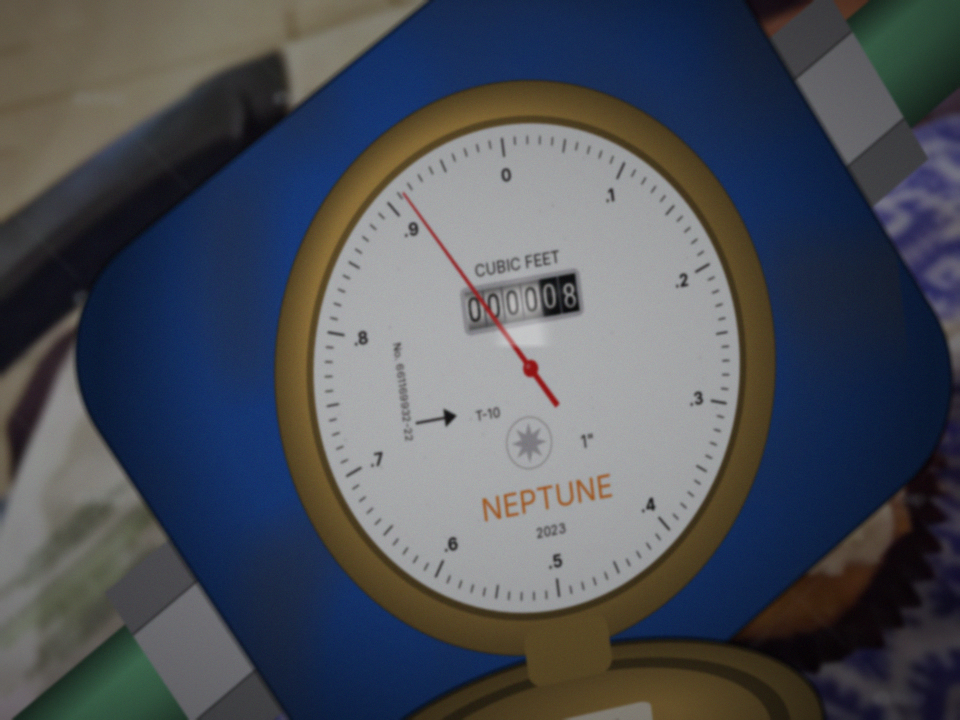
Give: 7.91 ft³
